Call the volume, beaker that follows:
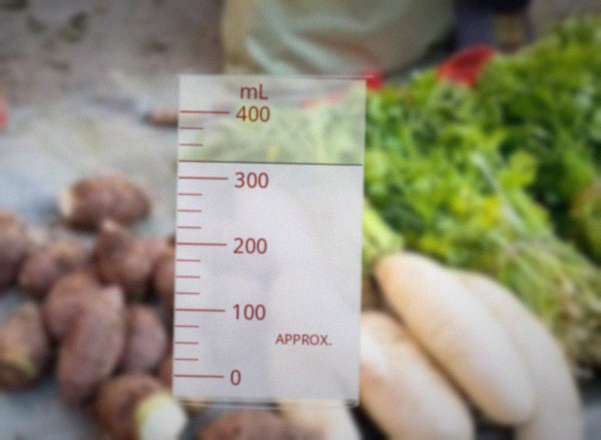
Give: 325 mL
